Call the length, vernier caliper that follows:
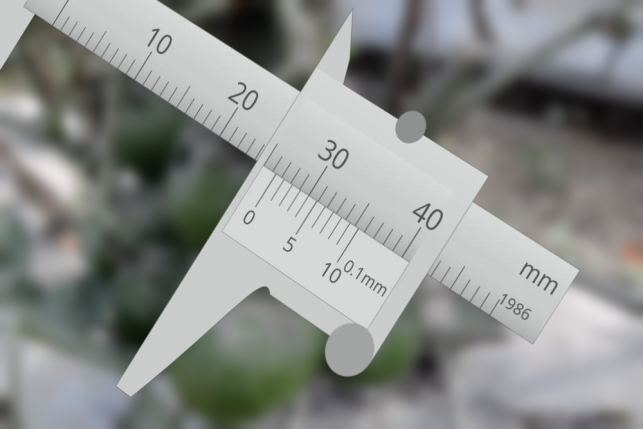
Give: 26.4 mm
